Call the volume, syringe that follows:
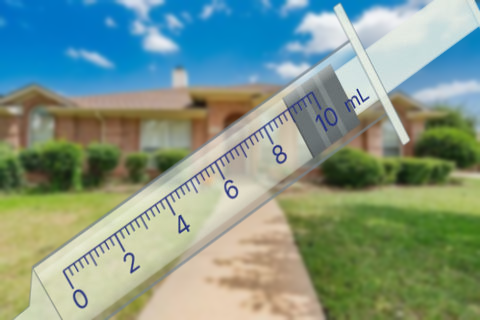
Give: 9 mL
